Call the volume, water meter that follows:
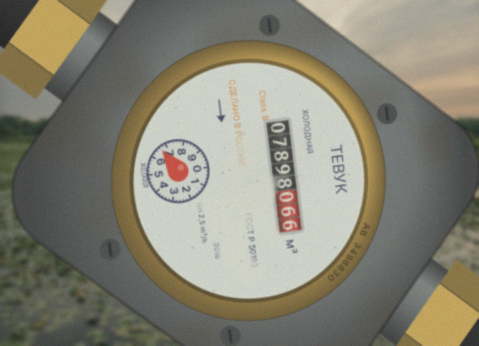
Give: 7898.0666 m³
